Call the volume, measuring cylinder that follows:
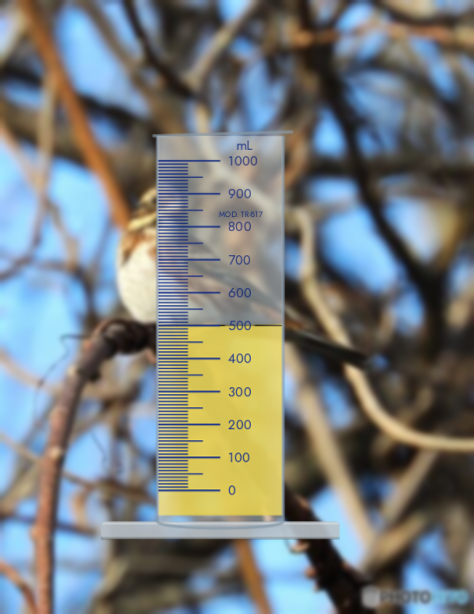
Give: 500 mL
